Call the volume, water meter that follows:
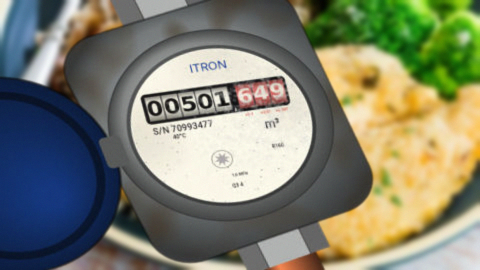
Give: 501.649 m³
